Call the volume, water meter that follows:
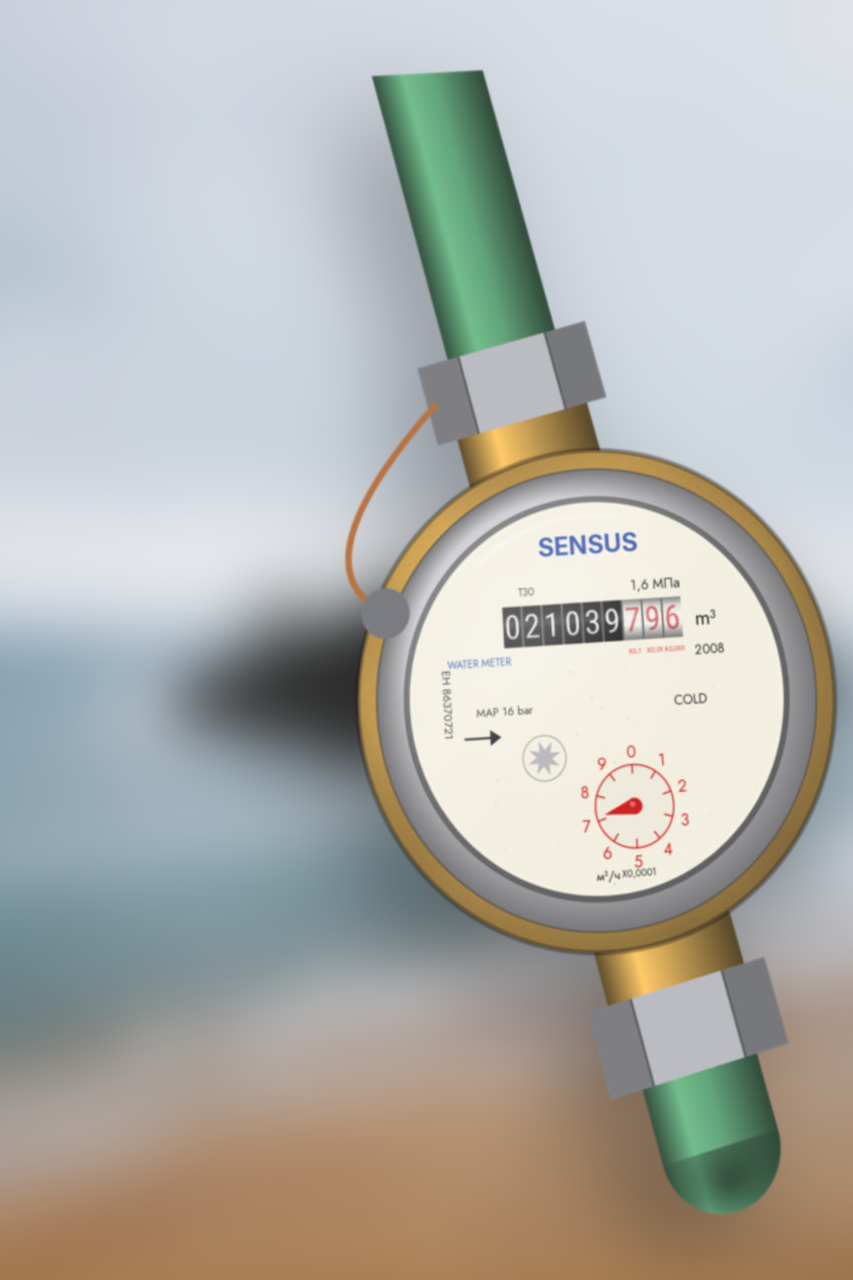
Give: 21039.7967 m³
